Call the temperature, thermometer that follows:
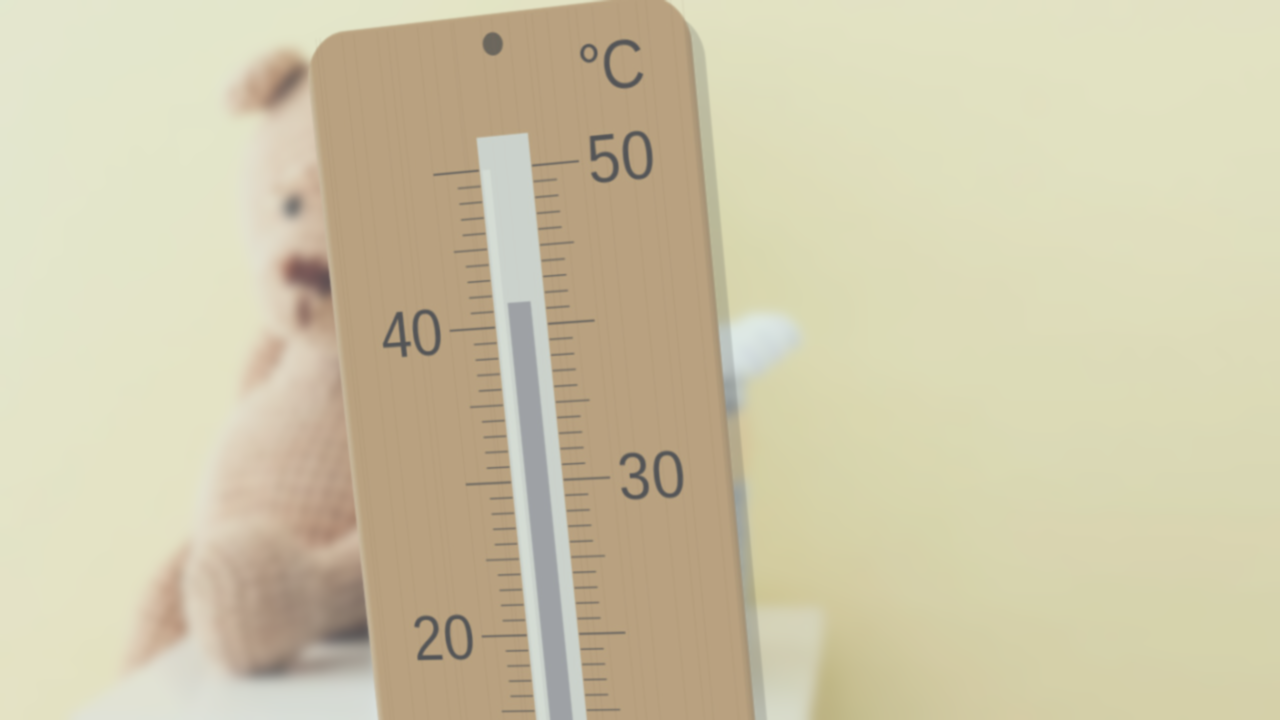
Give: 41.5 °C
